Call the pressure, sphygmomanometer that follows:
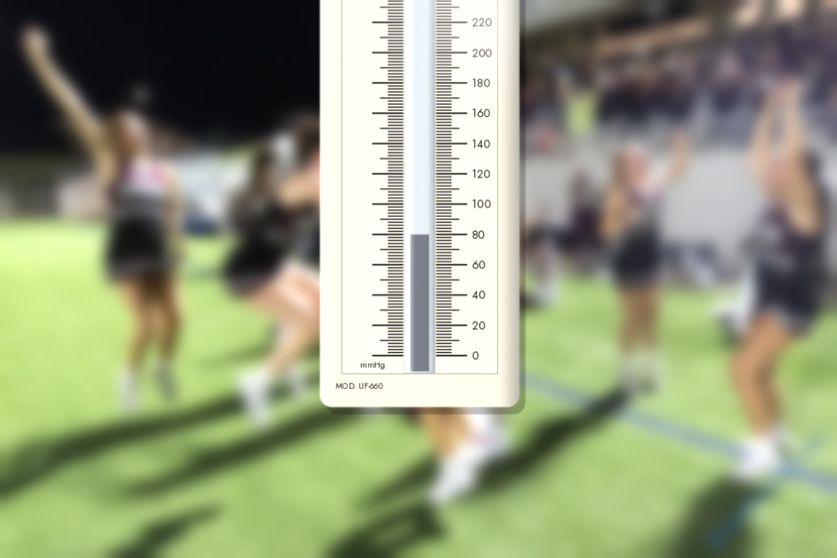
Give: 80 mmHg
